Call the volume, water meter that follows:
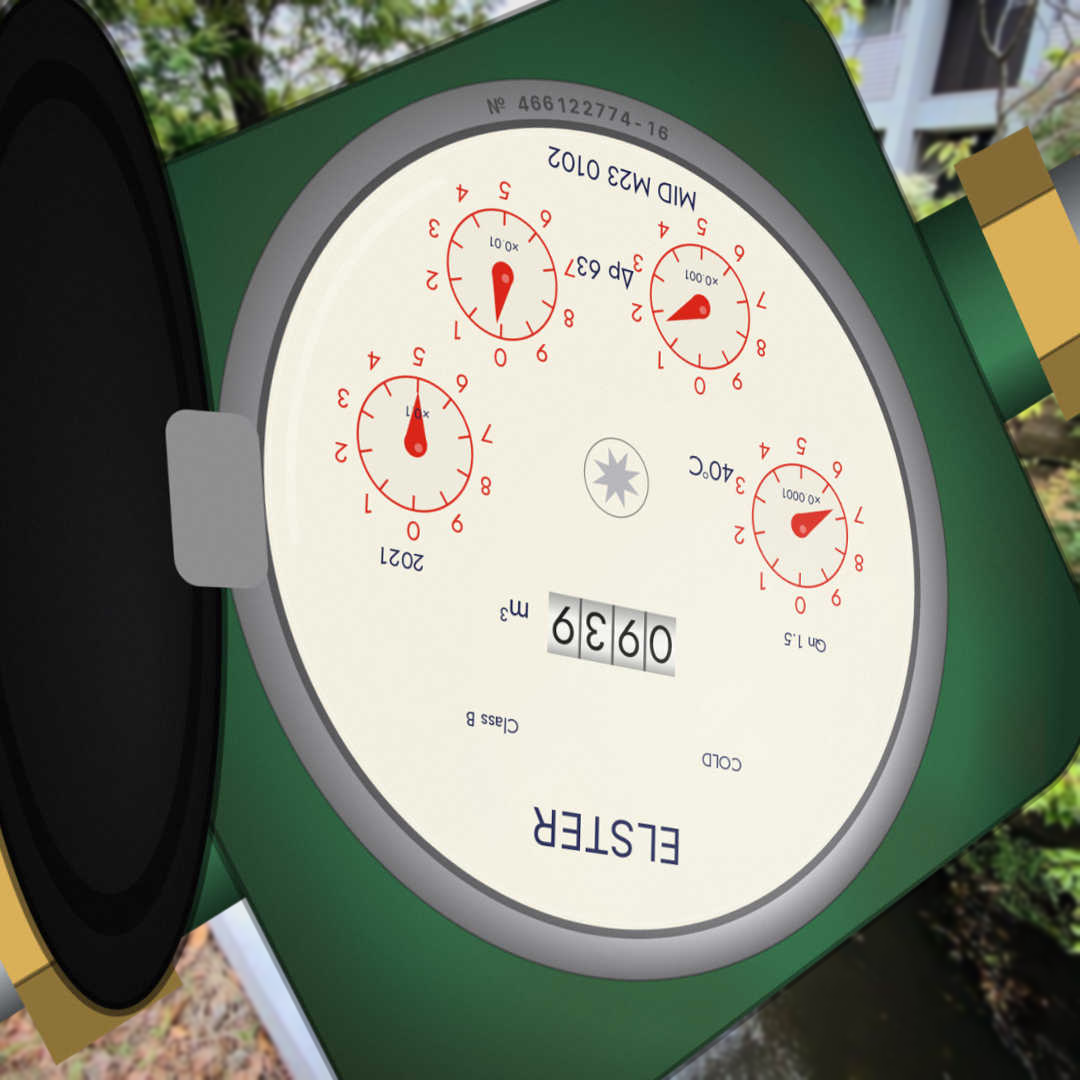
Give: 939.5016 m³
